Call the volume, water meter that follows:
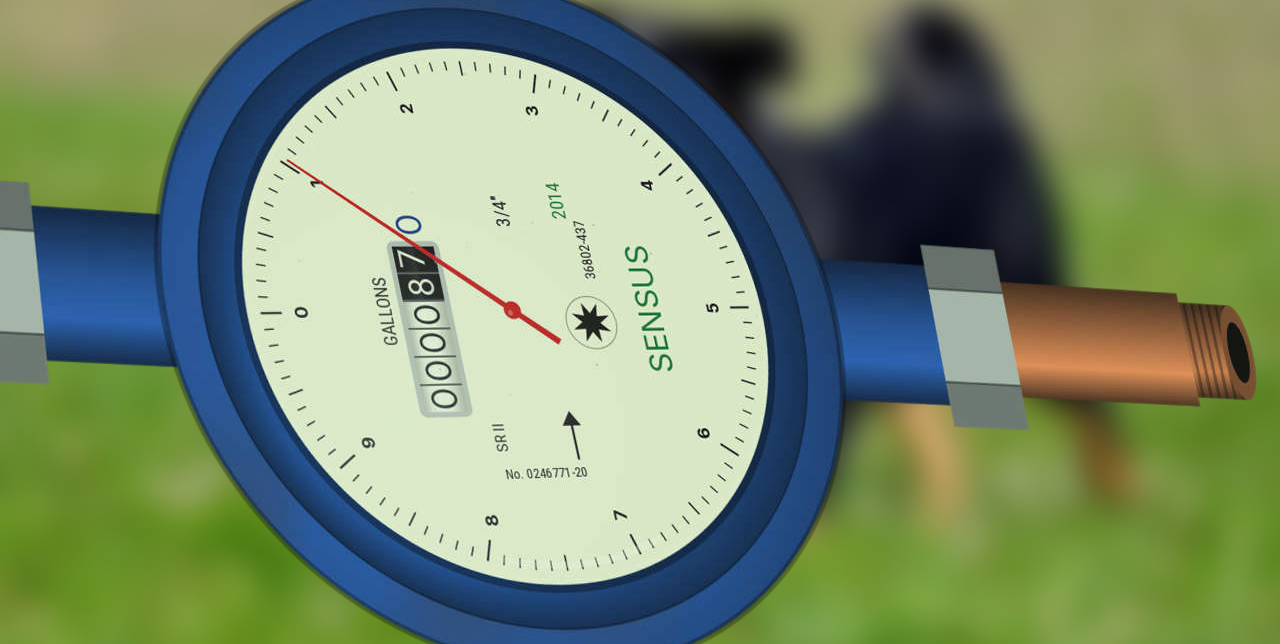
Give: 871.0 gal
